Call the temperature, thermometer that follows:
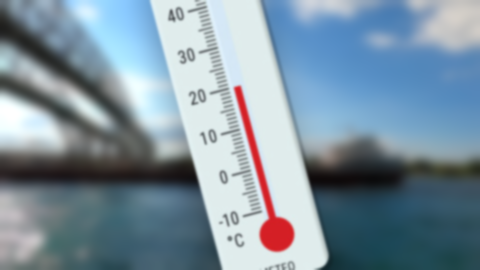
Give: 20 °C
